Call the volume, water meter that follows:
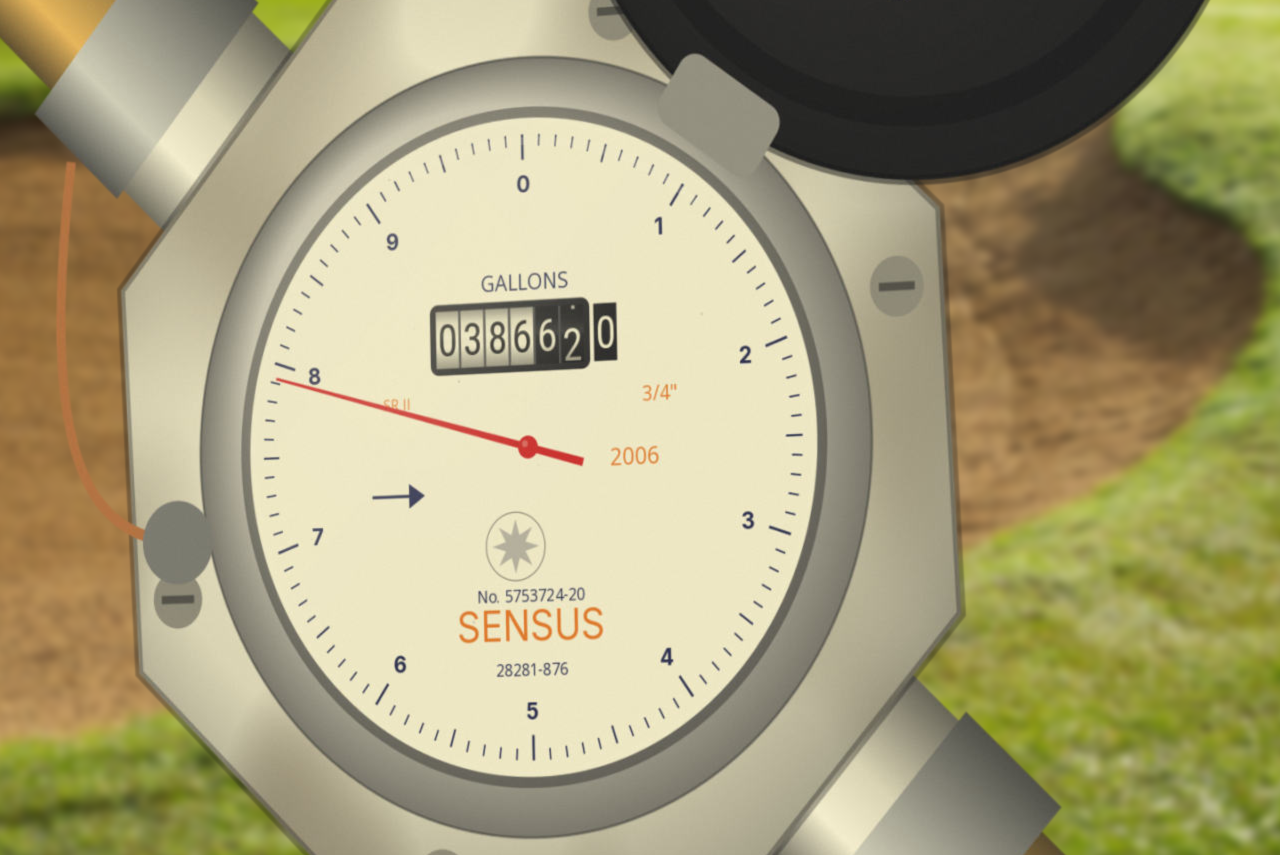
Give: 386617.9 gal
